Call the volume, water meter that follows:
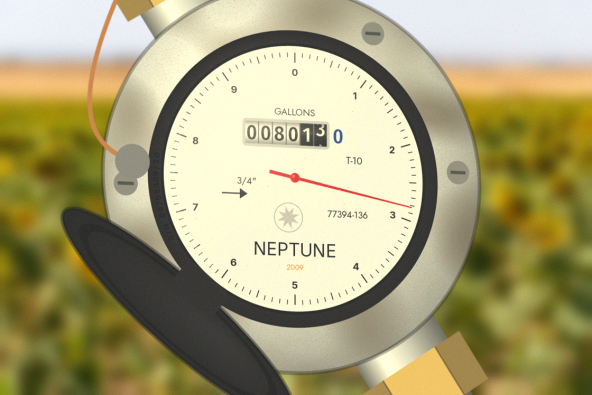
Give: 80132.8 gal
